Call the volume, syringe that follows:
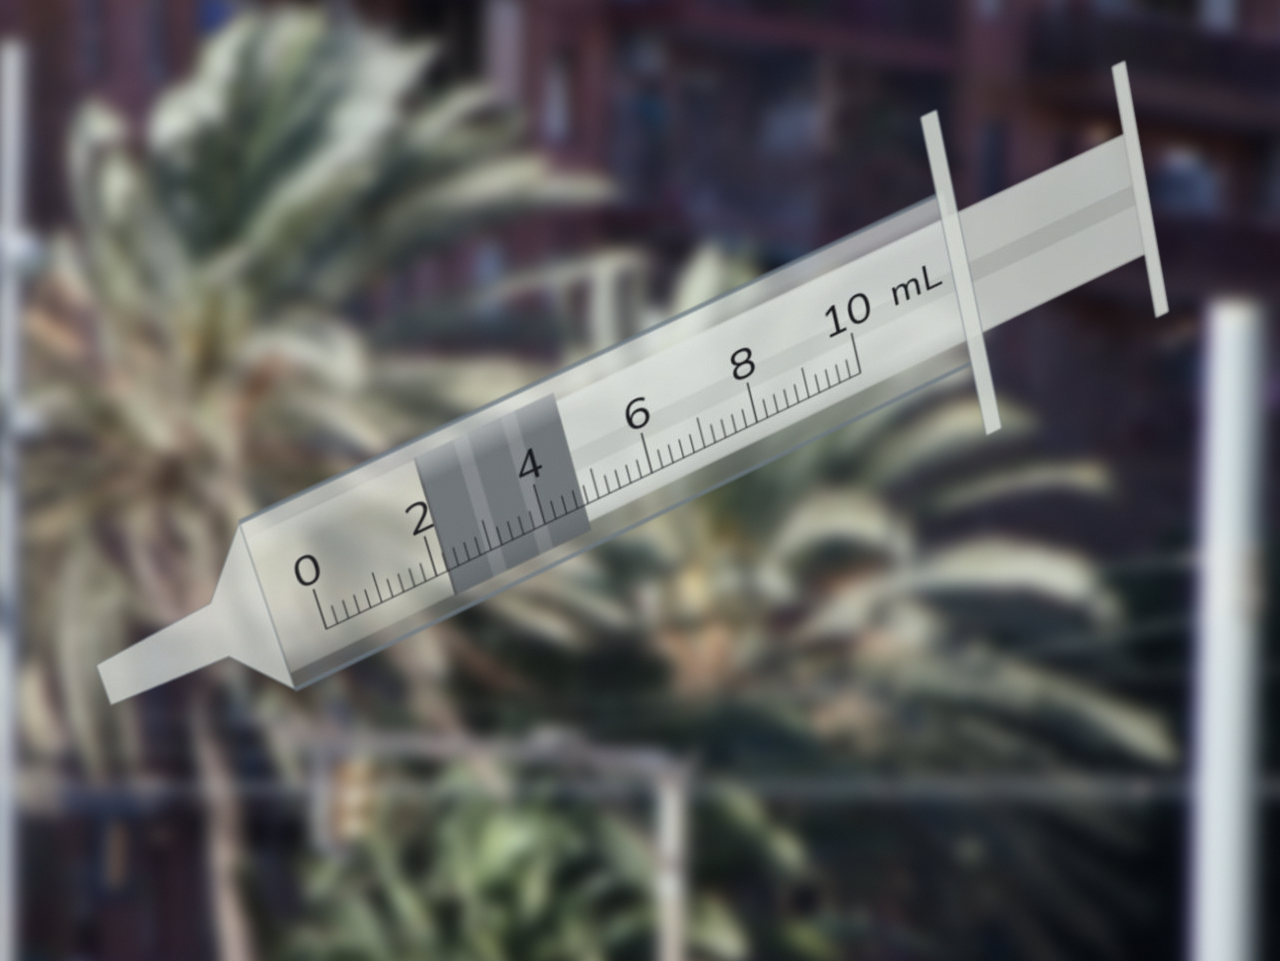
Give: 2.2 mL
